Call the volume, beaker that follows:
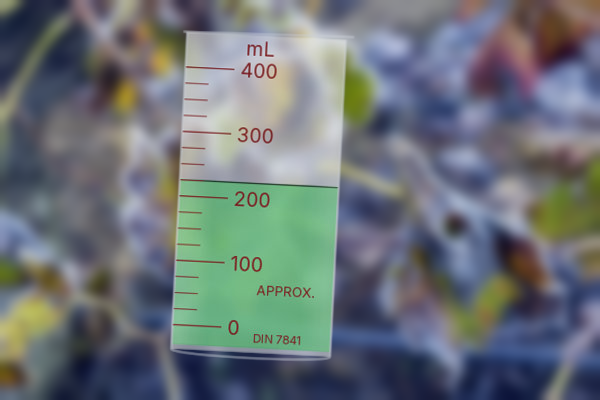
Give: 225 mL
